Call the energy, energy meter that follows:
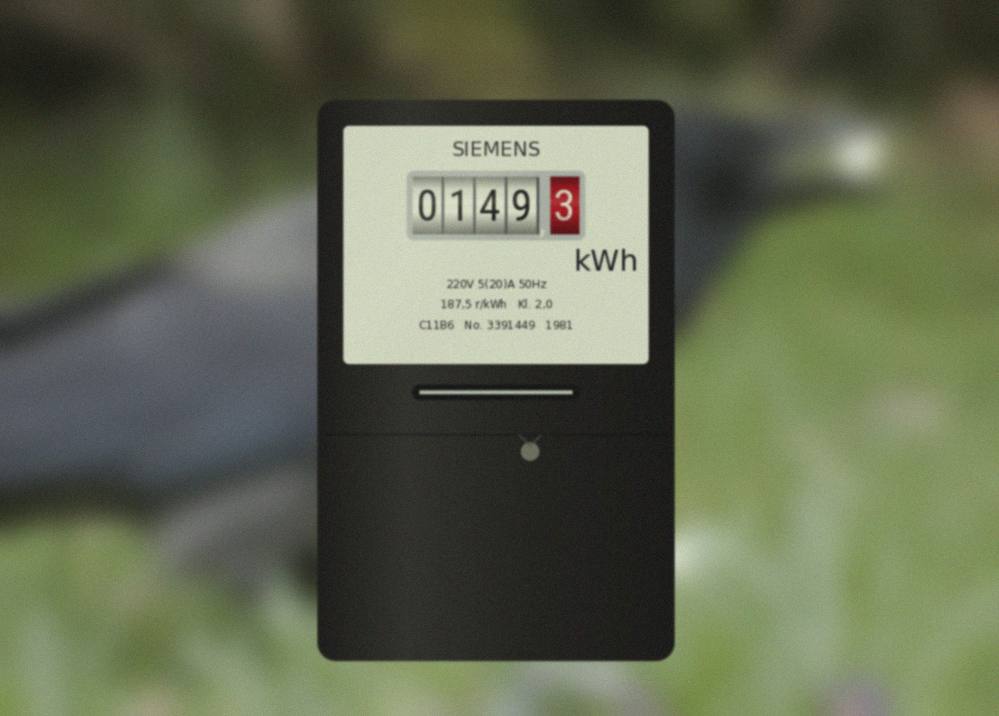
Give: 149.3 kWh
